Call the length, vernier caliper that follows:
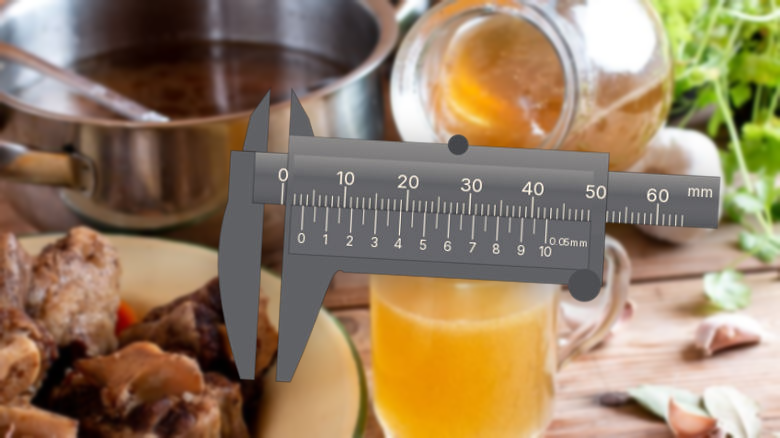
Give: 3.4 mm
